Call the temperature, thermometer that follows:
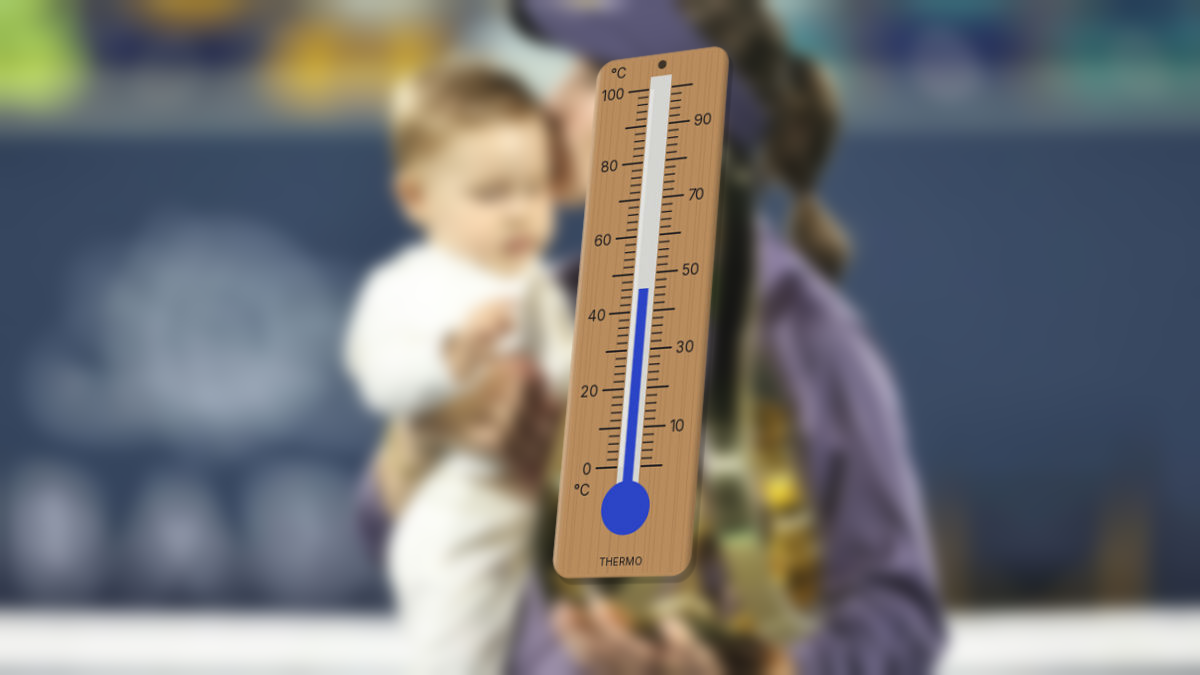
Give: 46 °C
